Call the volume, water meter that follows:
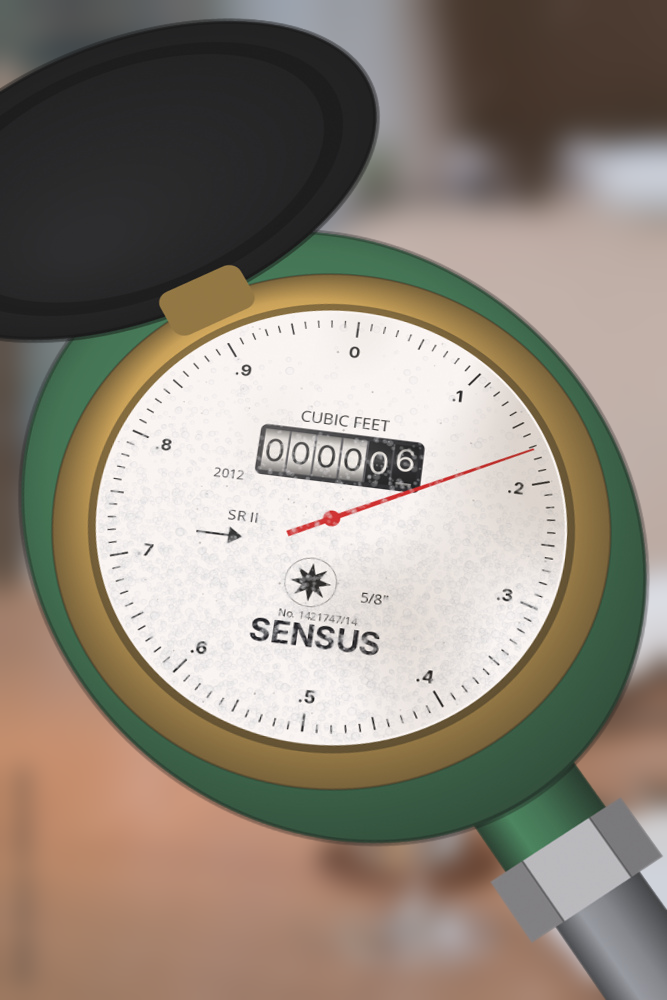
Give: 6.17 ft³
